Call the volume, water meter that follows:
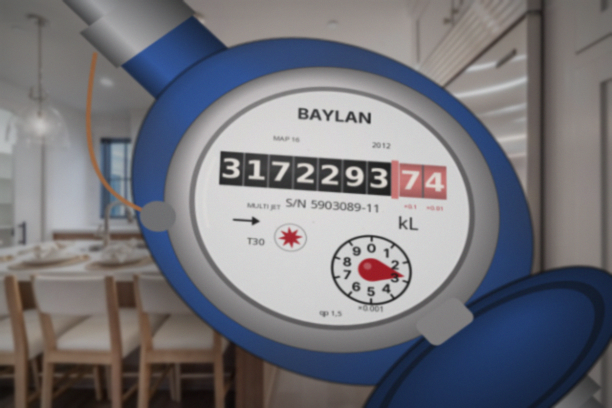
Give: 3172293.742 kL
